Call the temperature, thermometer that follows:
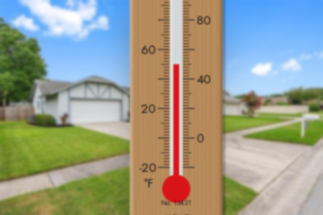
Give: 50 °F
